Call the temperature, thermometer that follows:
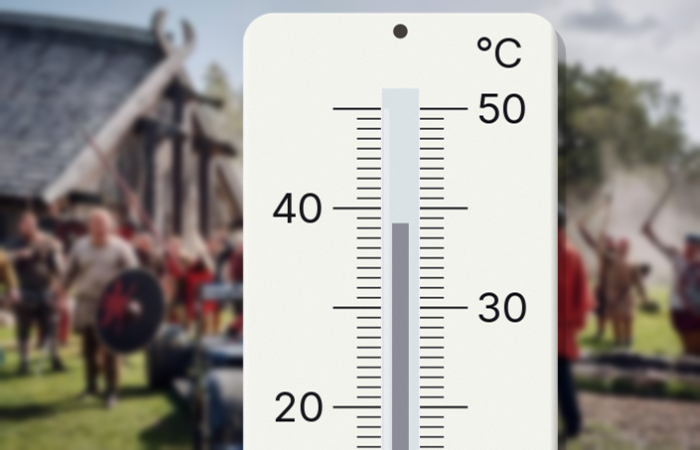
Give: 38.5 °C
